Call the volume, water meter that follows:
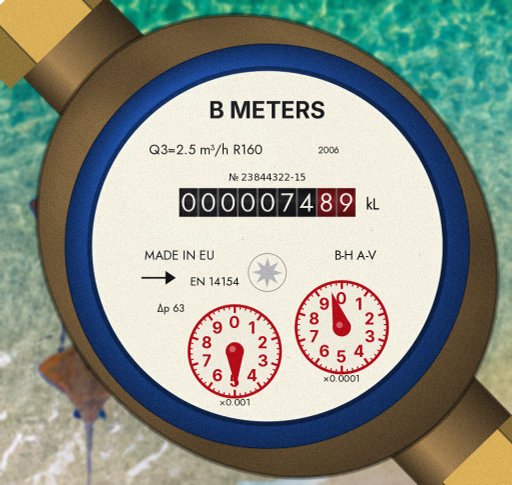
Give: 74.8949 kL
